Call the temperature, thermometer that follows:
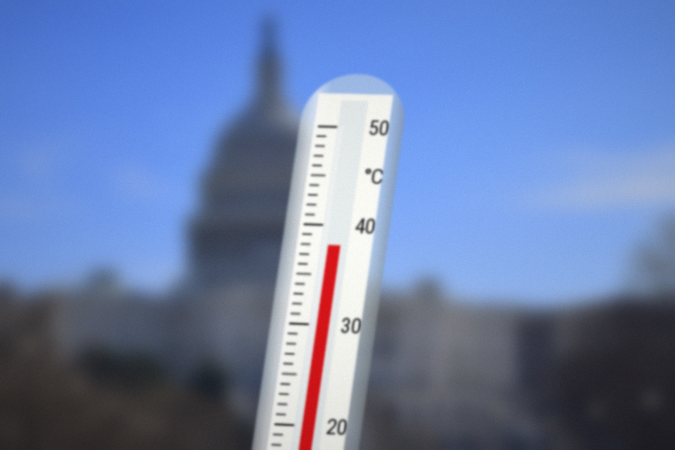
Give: 38 °C
